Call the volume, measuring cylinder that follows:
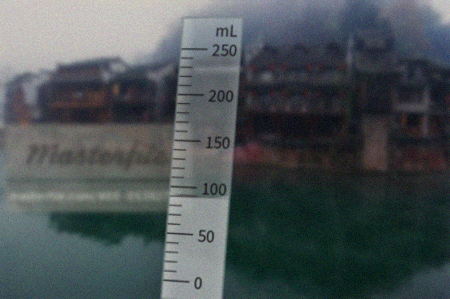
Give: 90 mL
